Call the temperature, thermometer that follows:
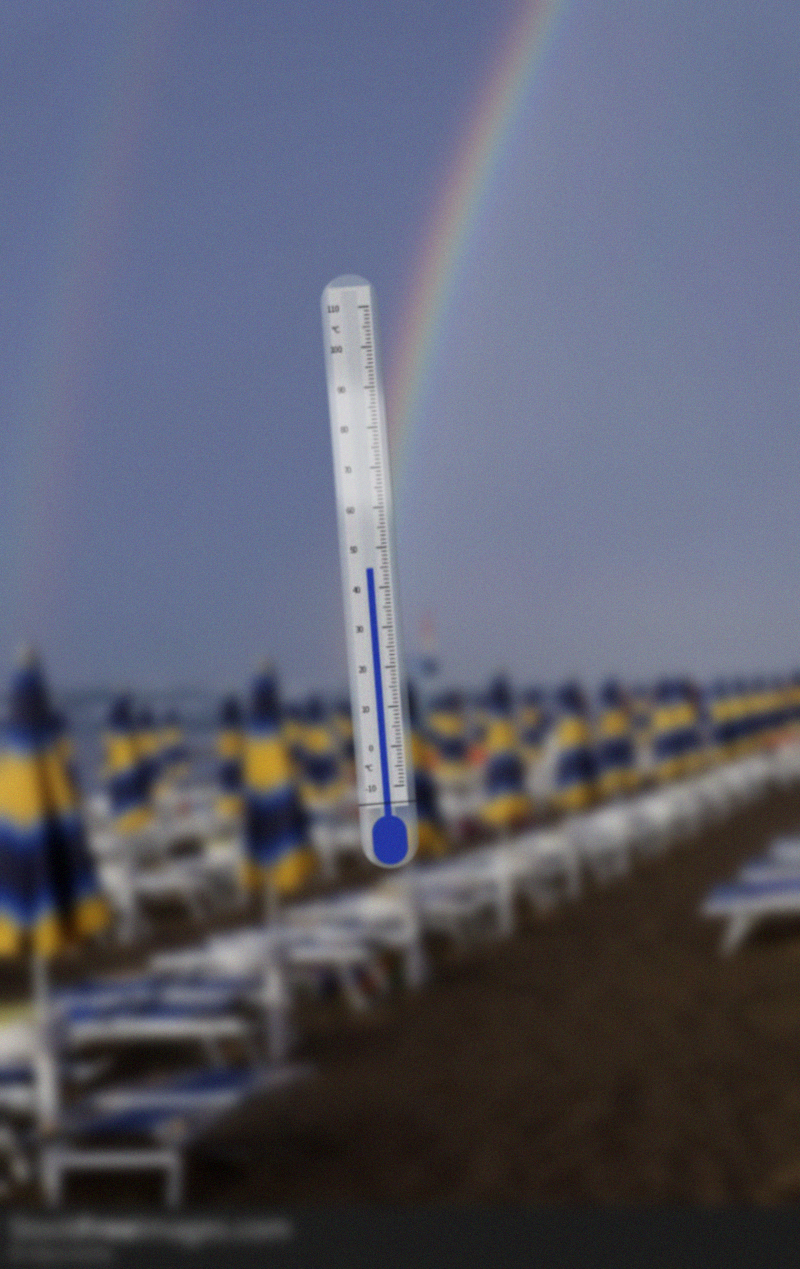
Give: 45 °C
